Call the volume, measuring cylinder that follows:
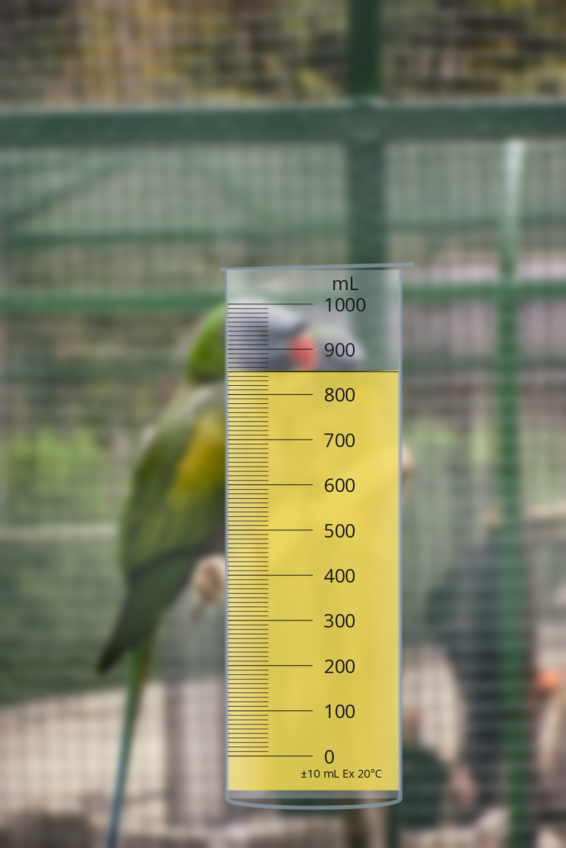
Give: 850 mL
